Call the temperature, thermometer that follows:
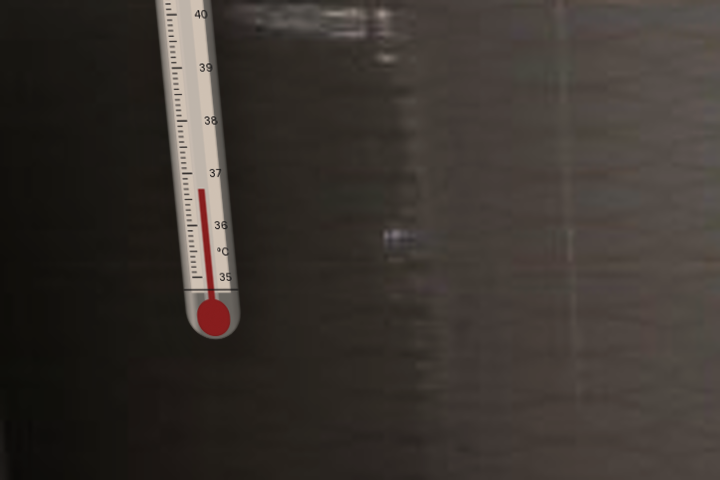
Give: 36.7 °C
